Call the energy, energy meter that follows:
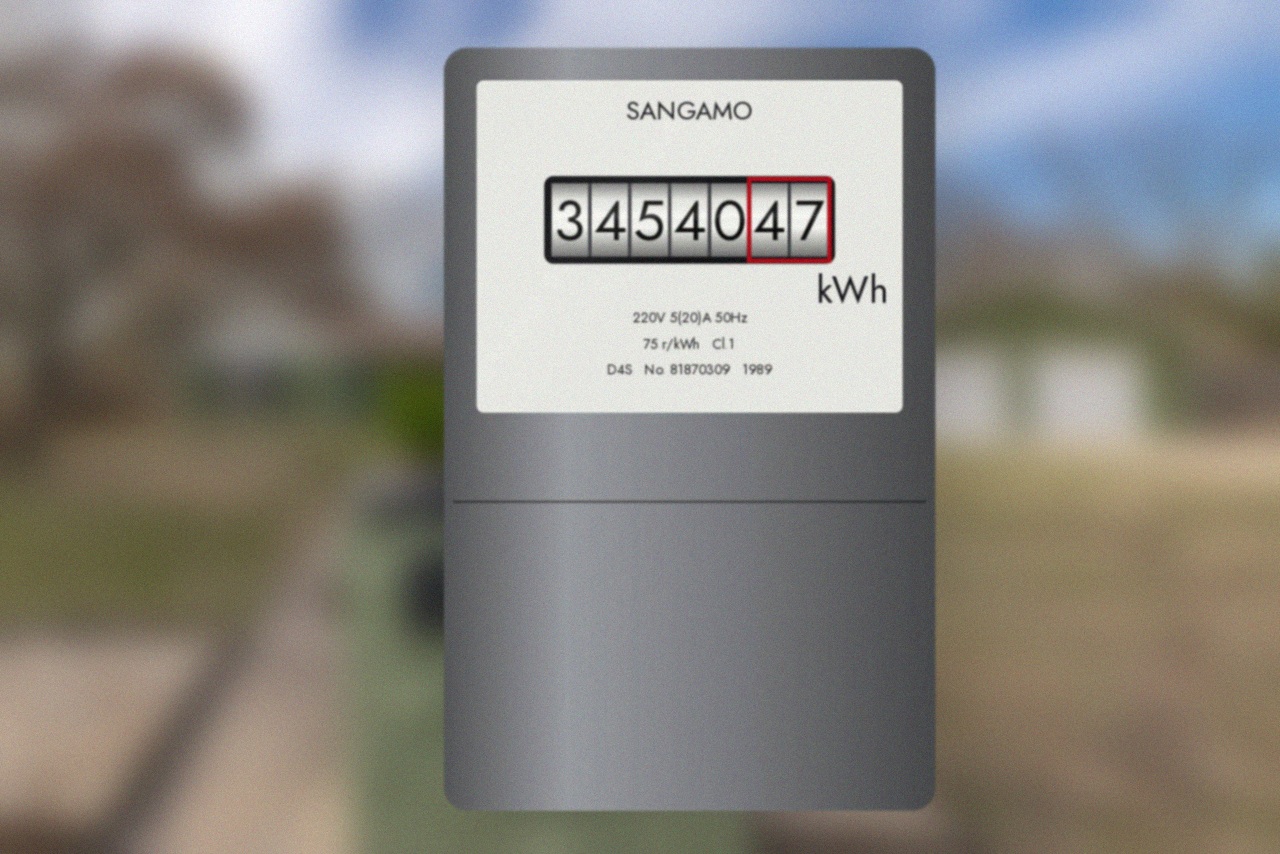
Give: 34540.47 kWh
